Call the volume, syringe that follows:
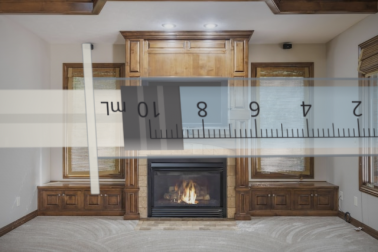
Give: 8.8 mL
